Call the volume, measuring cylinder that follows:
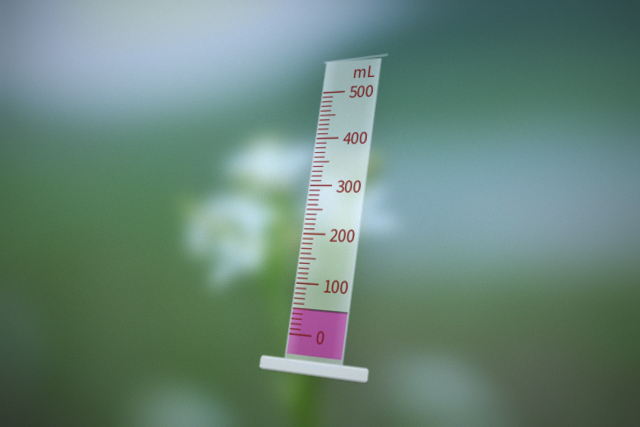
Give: 50 mL
